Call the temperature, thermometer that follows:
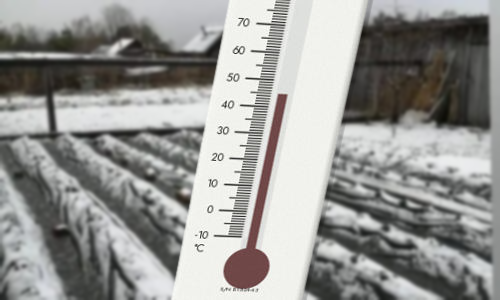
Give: 45 °C
